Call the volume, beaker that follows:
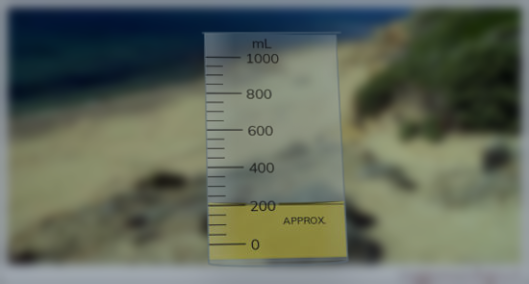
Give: 200 mL
